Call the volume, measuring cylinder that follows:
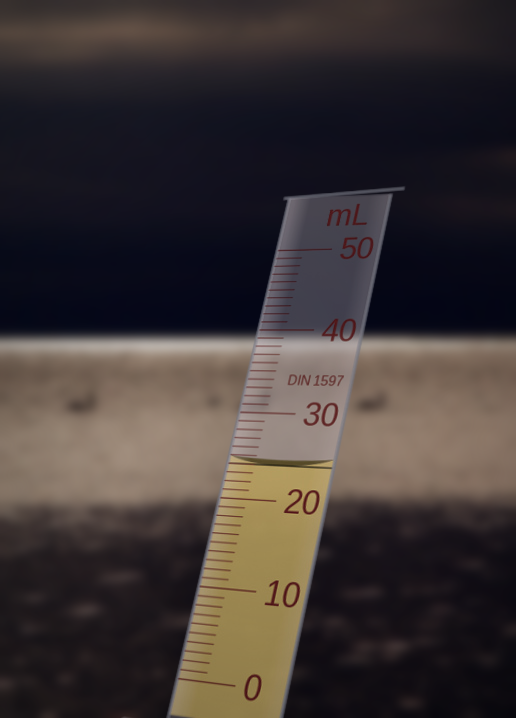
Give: 24 mL
